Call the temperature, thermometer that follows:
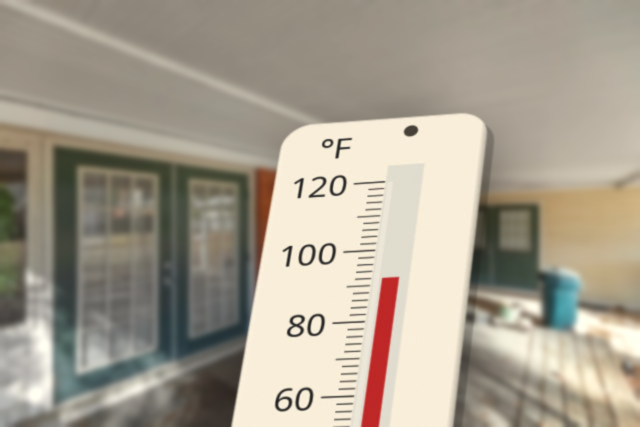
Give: 92 °F
